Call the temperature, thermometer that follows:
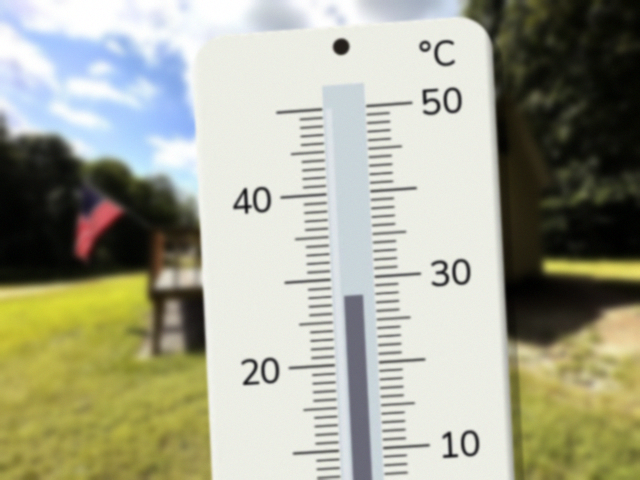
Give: 28 °C
